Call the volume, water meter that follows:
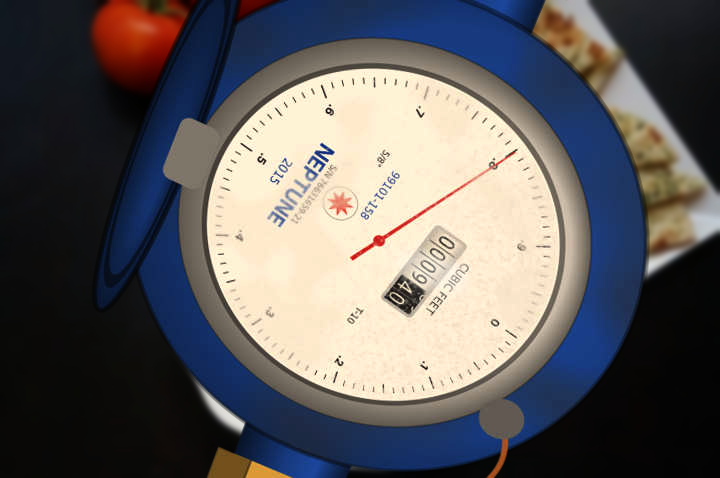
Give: 939.80 ft³
